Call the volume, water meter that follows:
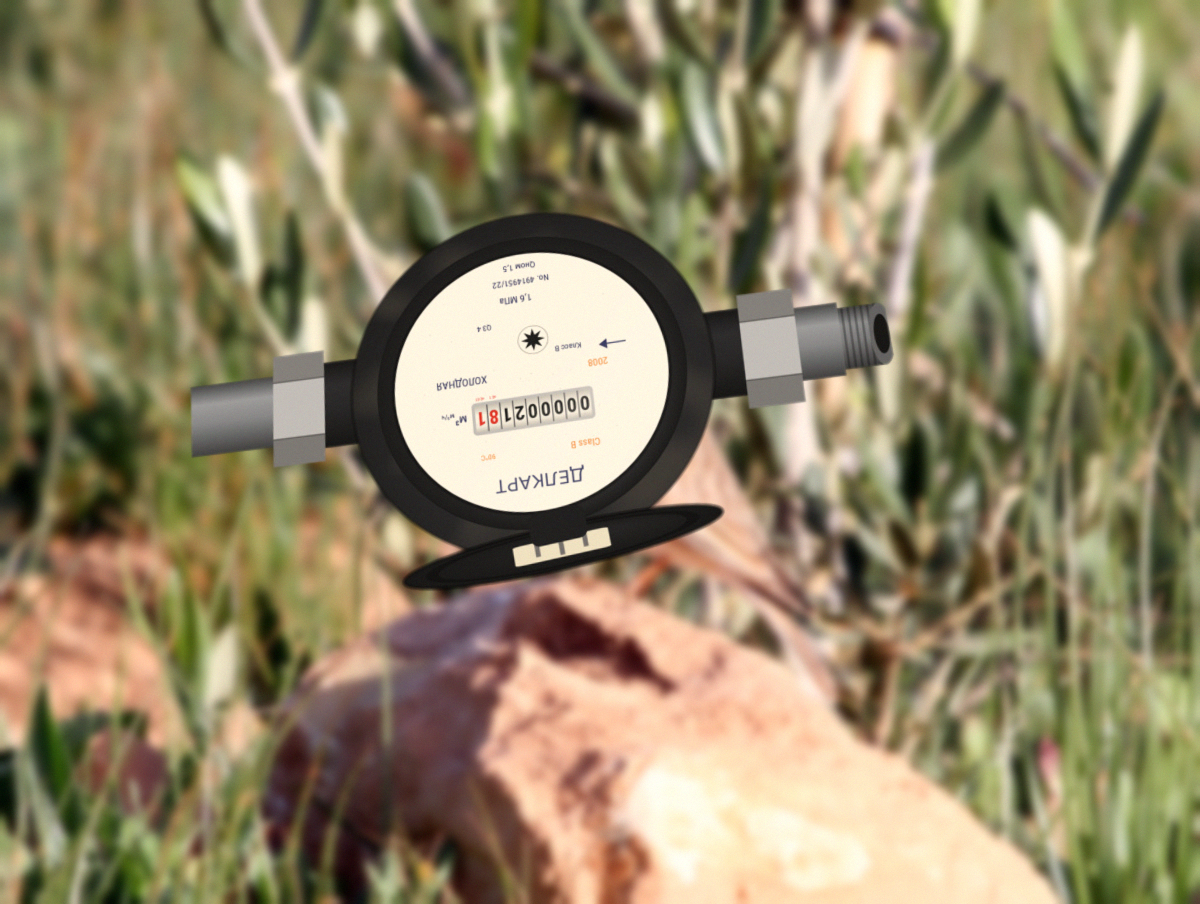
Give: 21.81 m³
